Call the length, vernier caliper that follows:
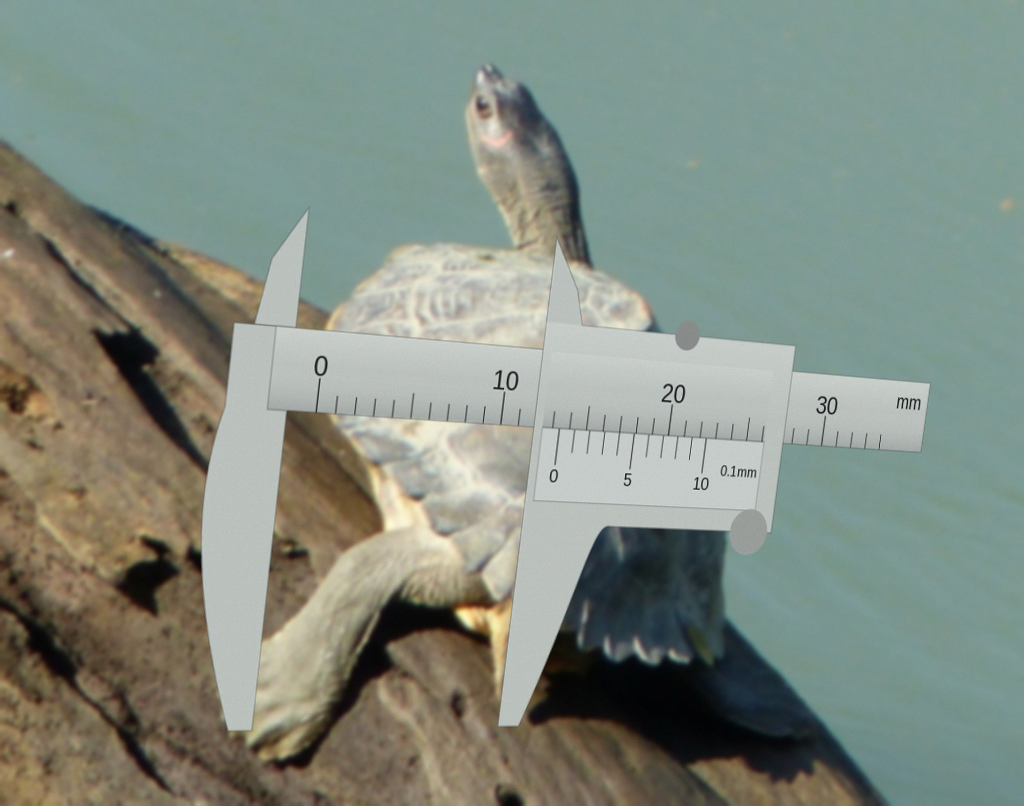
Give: 13.4 mm
